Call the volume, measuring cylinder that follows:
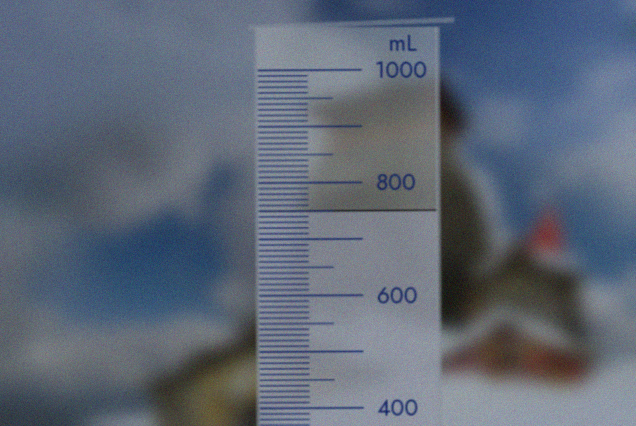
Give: 750 mL
